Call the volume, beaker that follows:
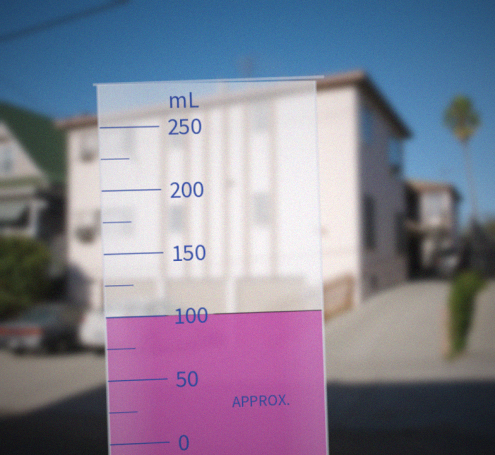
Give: 100 mL
